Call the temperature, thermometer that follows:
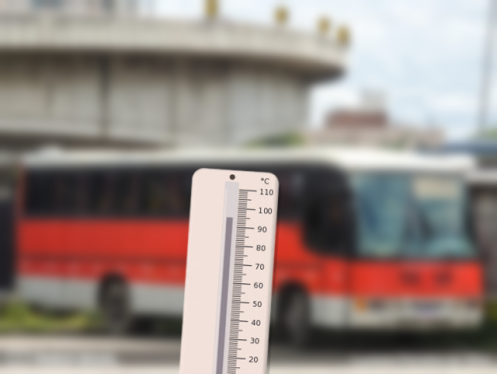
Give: 95 °C
